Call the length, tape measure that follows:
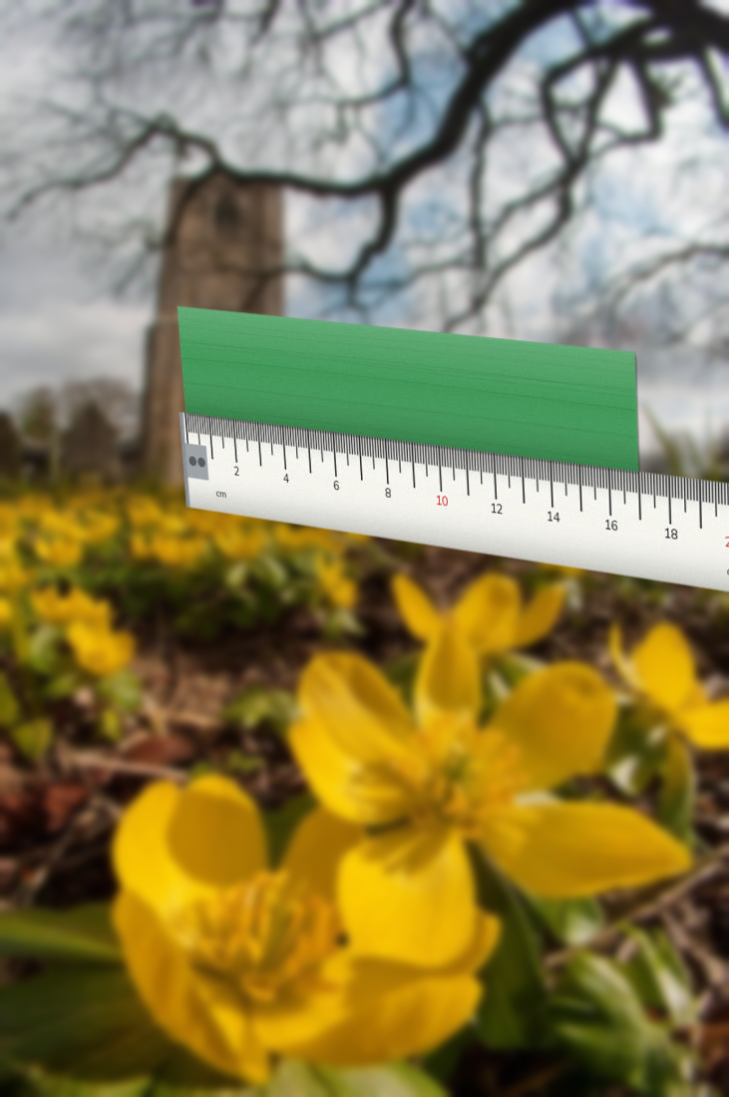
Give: 17 cm
